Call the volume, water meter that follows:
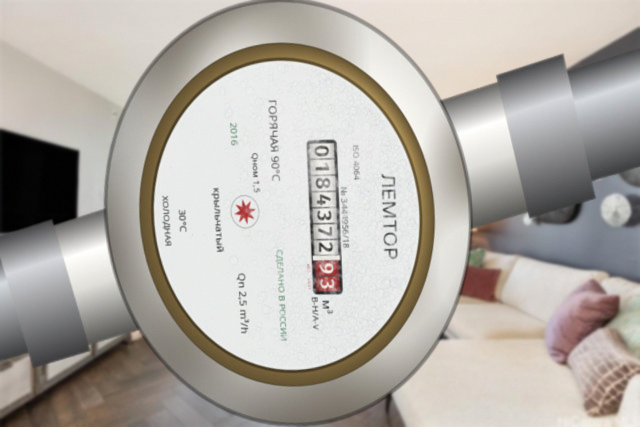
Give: 184372.93 m³
